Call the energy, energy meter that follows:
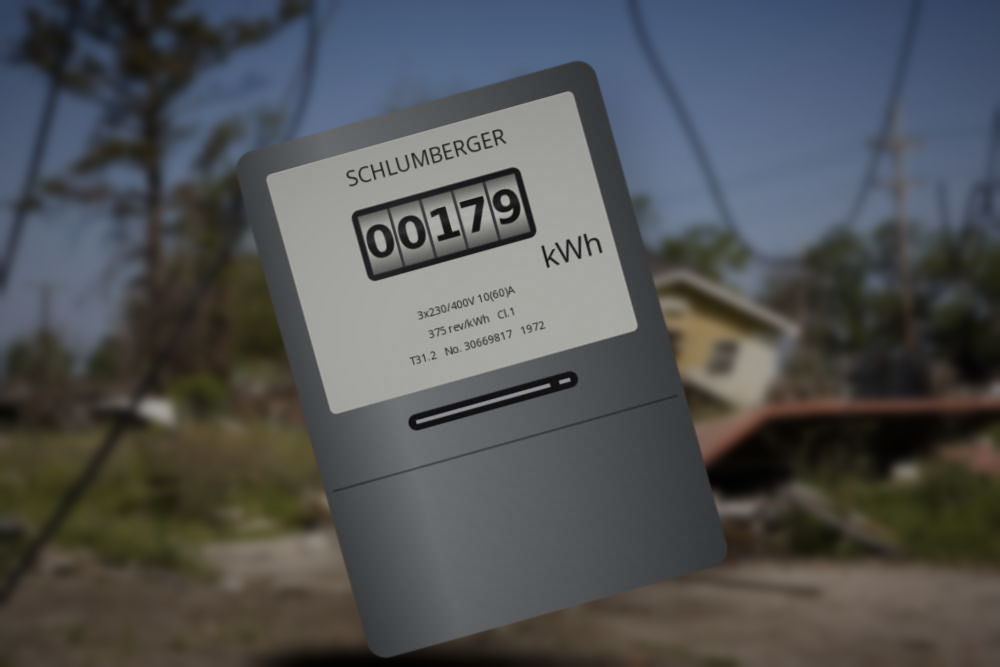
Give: 179 kWh
